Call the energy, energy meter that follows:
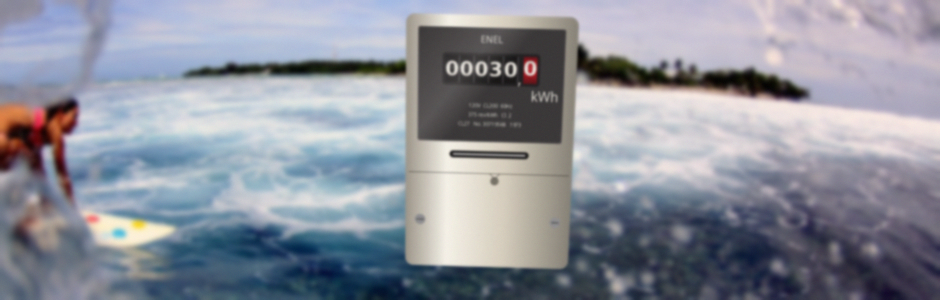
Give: 30.0 kWh
